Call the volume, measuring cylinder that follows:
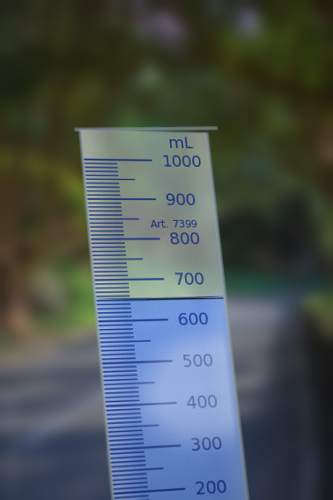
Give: 650 mL
